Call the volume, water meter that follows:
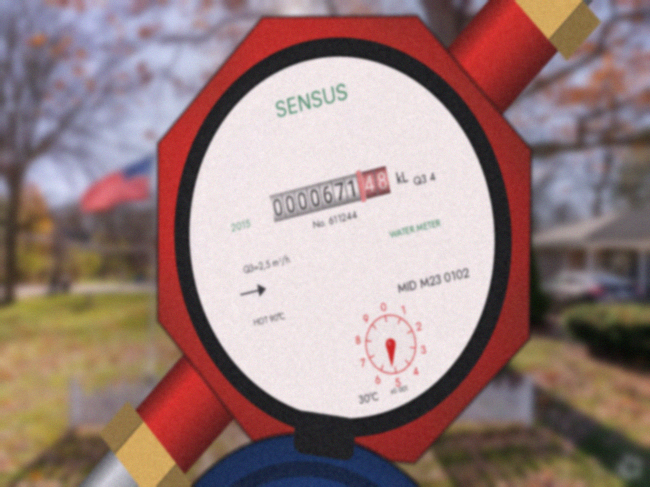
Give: 671.485 kL
